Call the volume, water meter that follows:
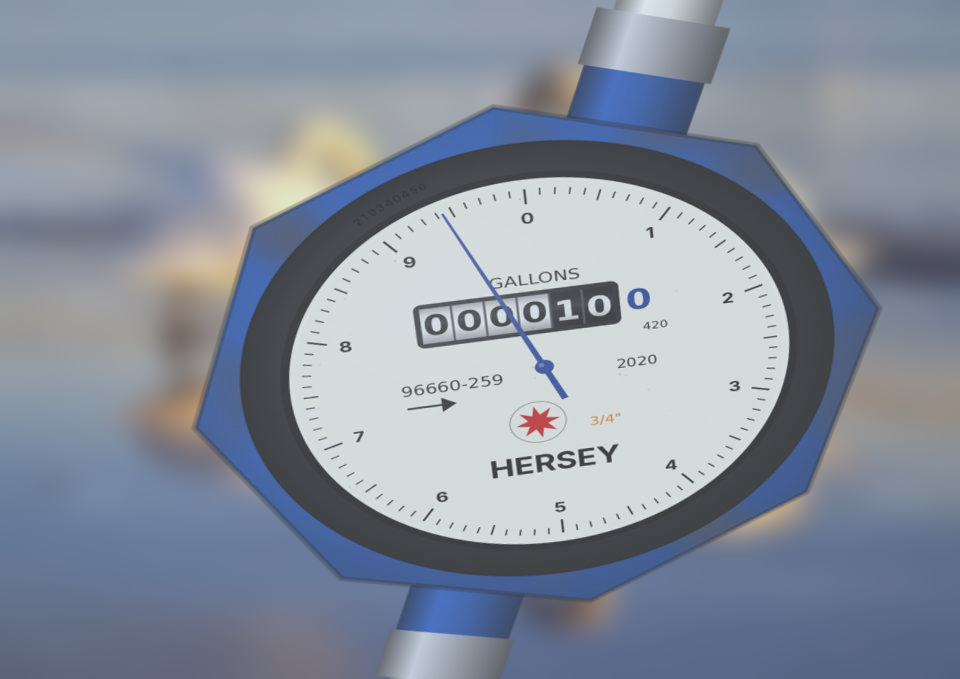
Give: 99.4 gal
